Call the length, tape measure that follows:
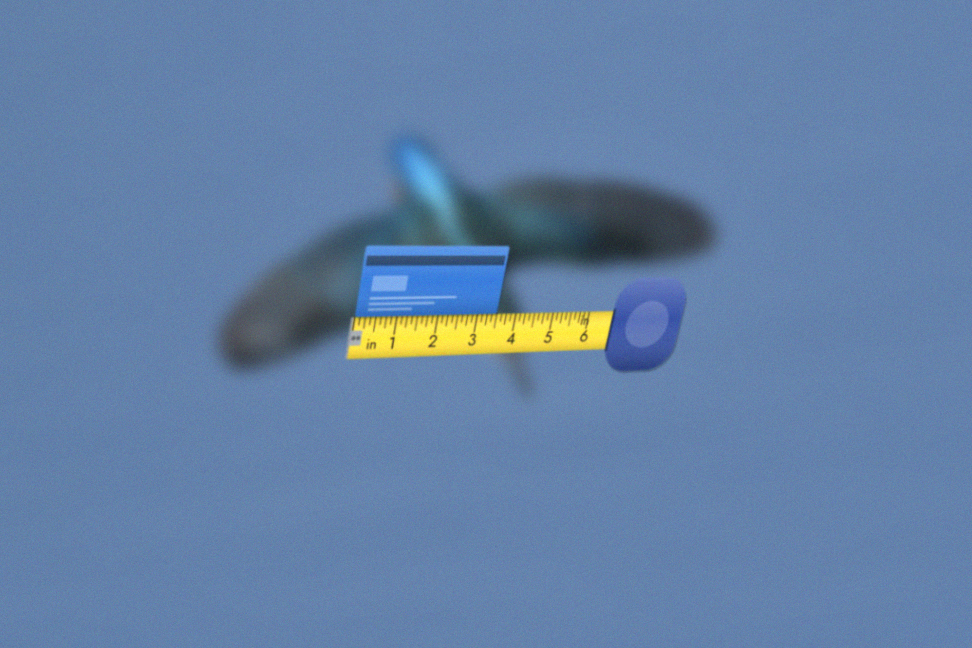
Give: 3.5 in
